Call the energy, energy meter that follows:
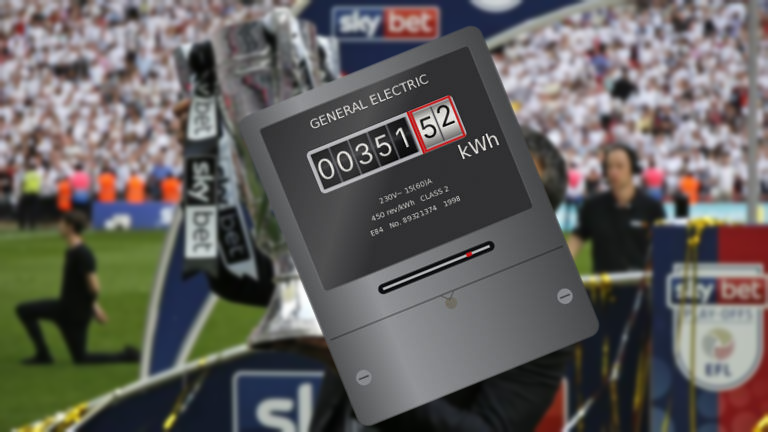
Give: 351.52 kWh
